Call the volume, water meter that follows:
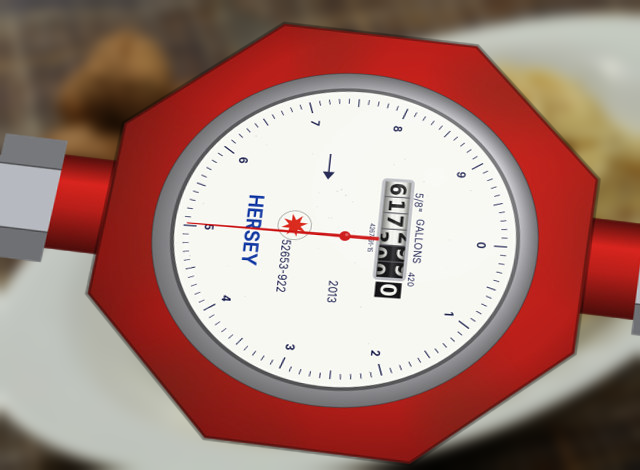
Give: 6172995.0 gal
